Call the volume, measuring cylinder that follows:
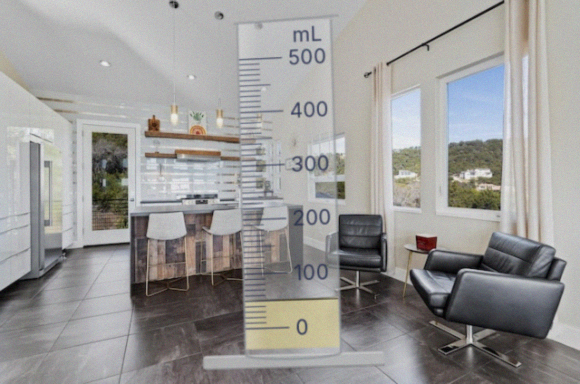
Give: 50 mL
